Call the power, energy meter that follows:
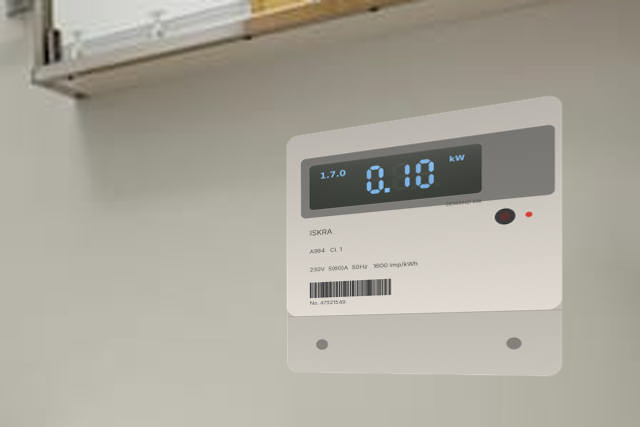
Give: 0.10 kW
